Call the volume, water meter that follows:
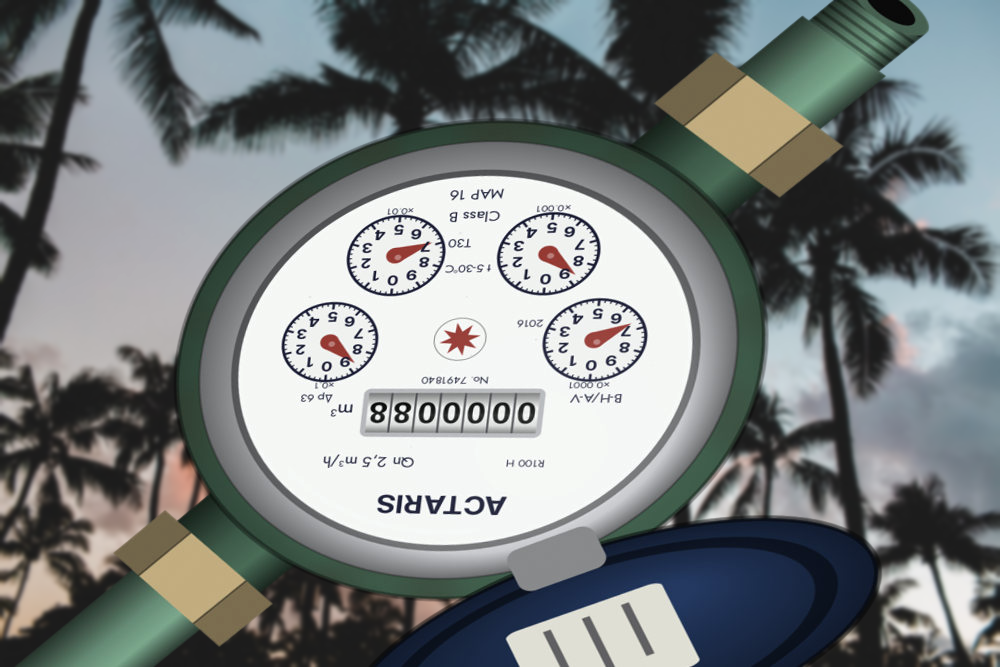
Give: 88.8686 m³
